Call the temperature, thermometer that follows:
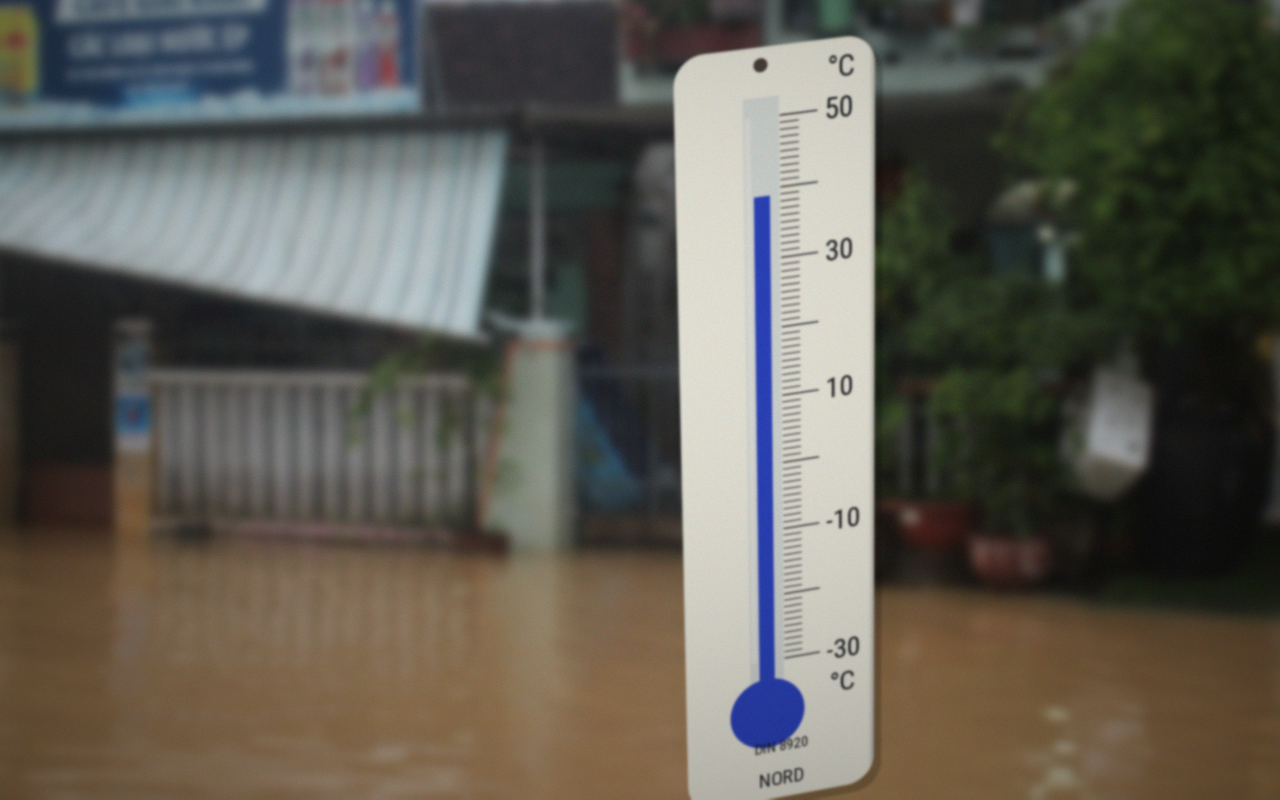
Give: 39 °C
